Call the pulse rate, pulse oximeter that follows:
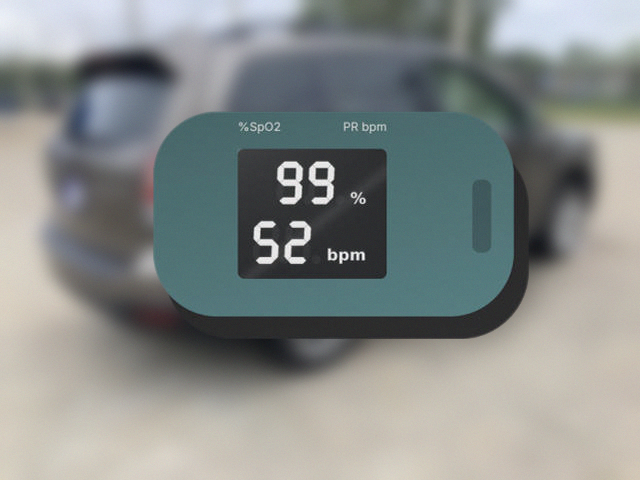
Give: 52 bpm
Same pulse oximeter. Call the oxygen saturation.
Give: 99 %
